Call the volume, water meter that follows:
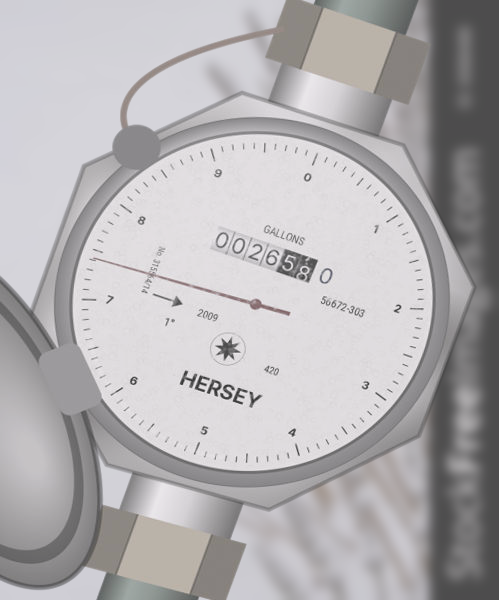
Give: 26577.4 gal
